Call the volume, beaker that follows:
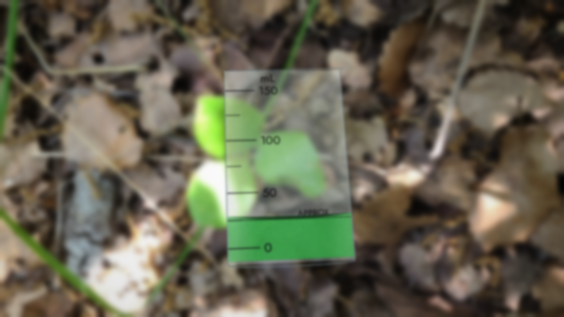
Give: 25 mL
